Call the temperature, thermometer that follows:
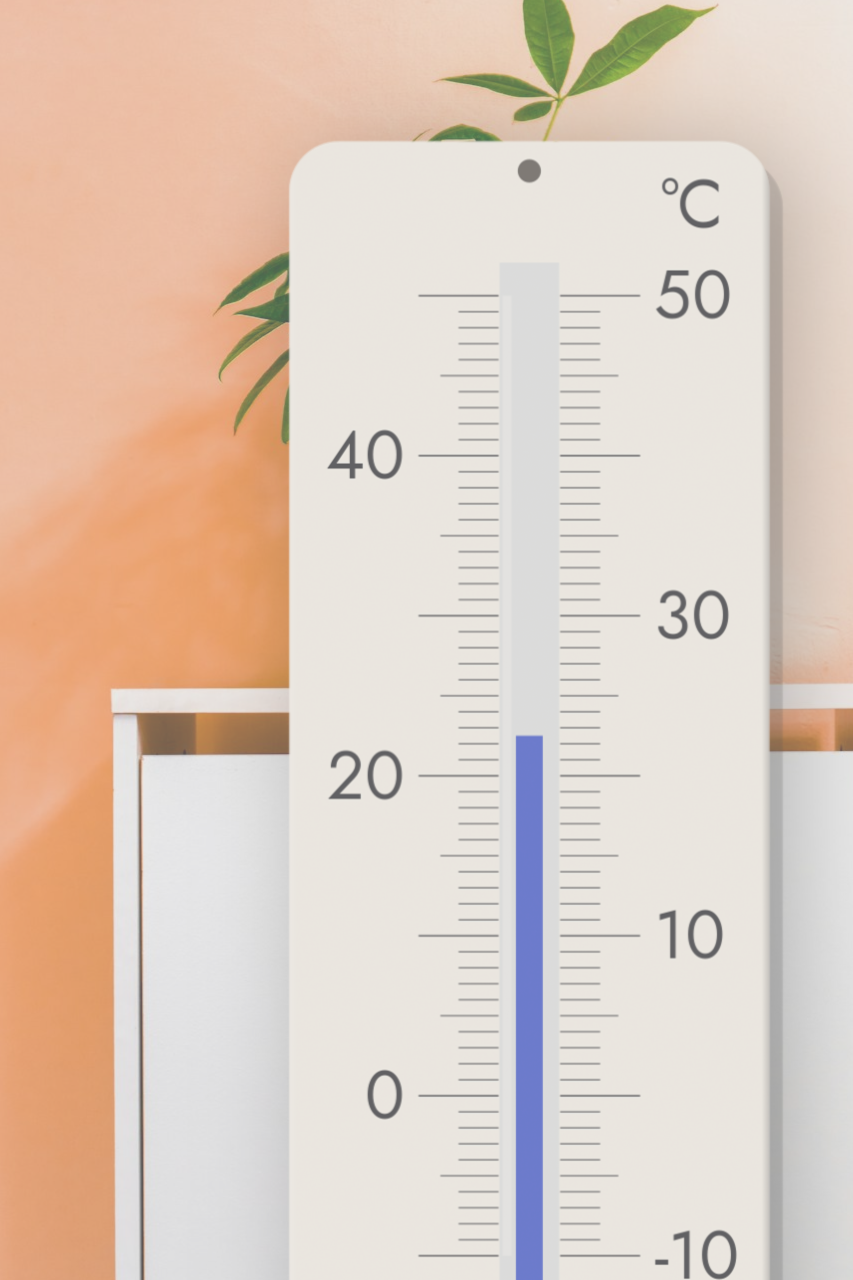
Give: 22.5 °C
